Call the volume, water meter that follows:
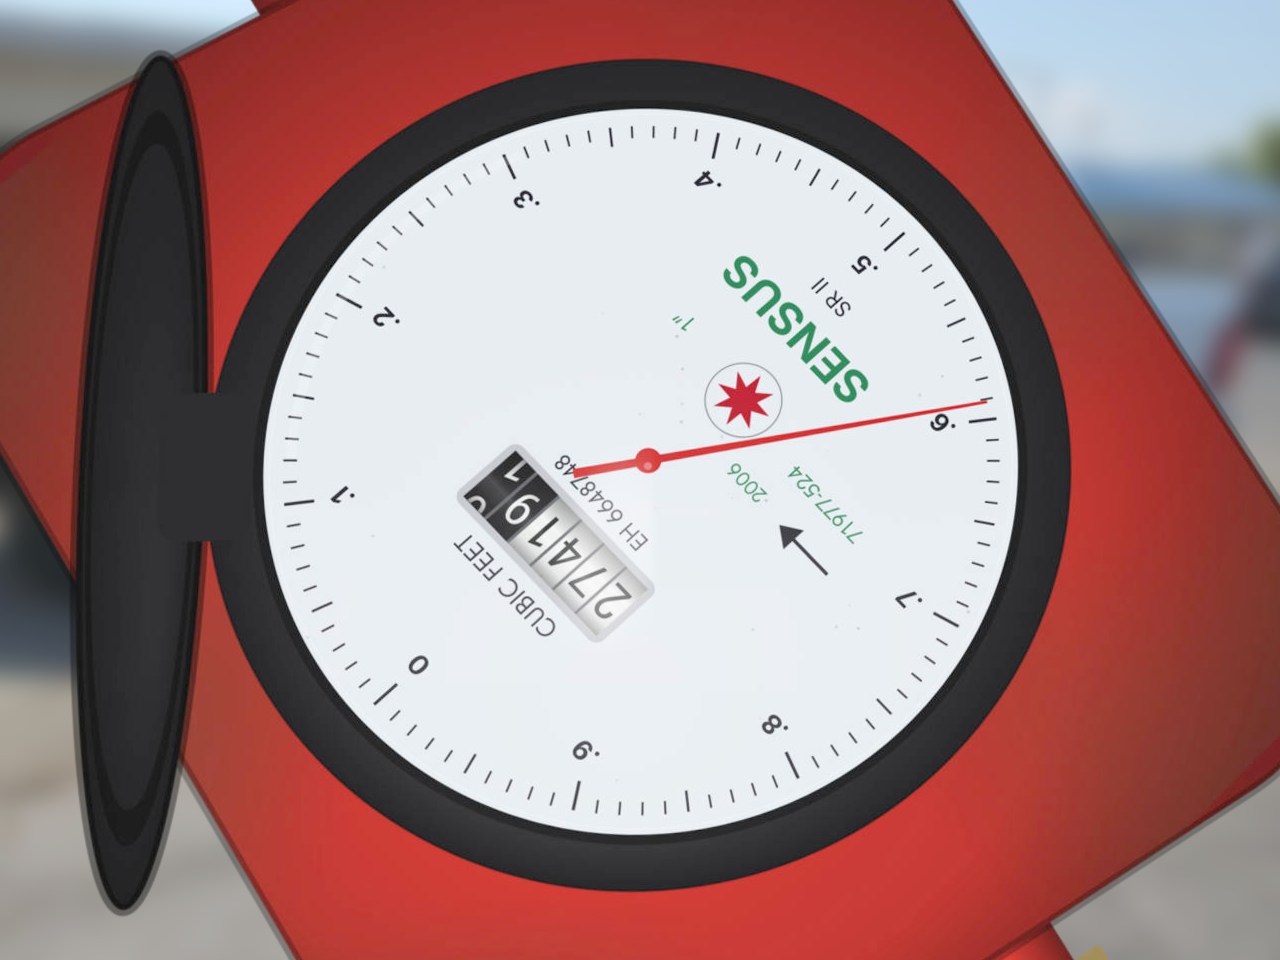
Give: 274190.59 ft³
